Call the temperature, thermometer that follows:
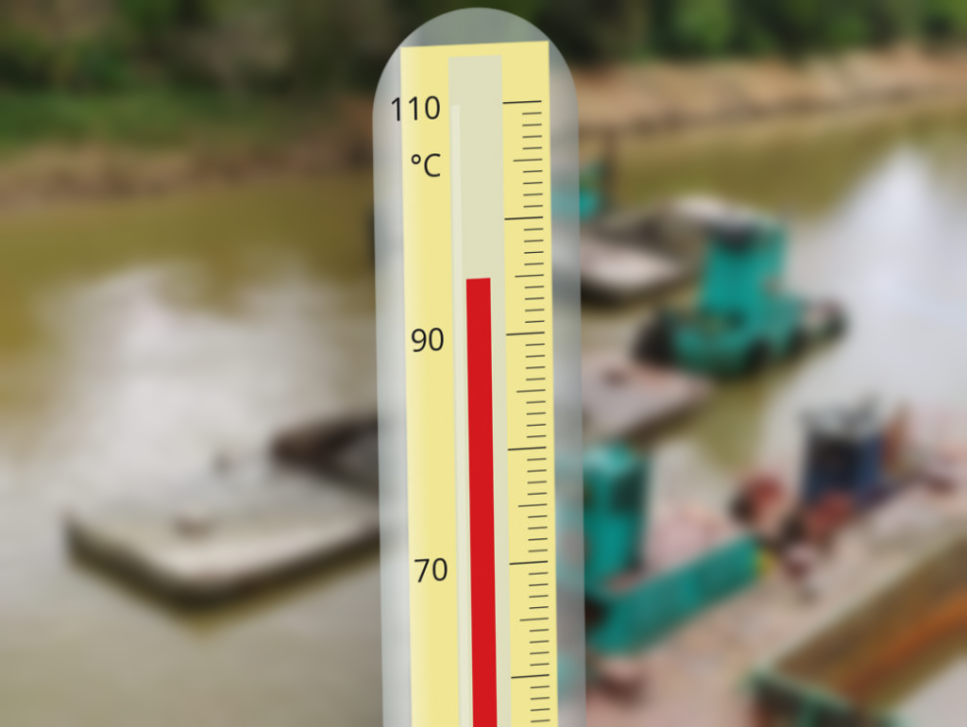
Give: 95 °C
